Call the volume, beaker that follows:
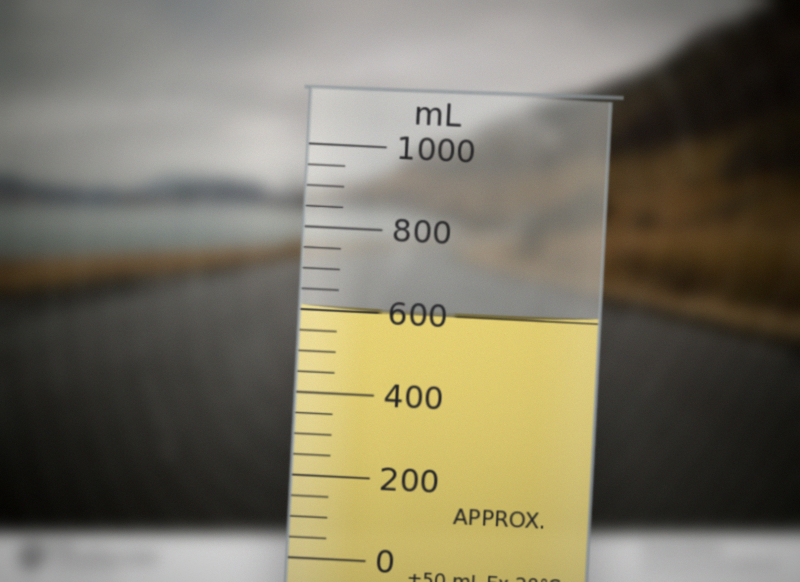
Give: 600 mL
